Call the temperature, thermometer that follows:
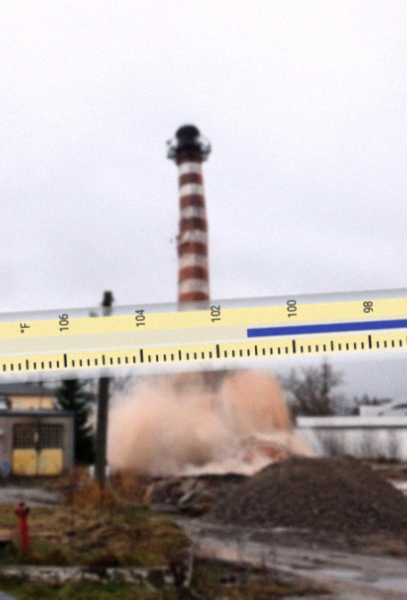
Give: 101.2 °F
